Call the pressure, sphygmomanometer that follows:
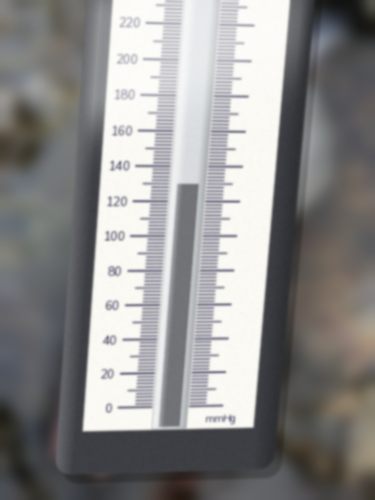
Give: 130 mmHg
